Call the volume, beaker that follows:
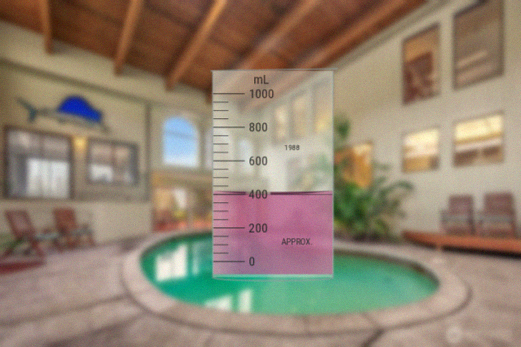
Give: 400 mL
